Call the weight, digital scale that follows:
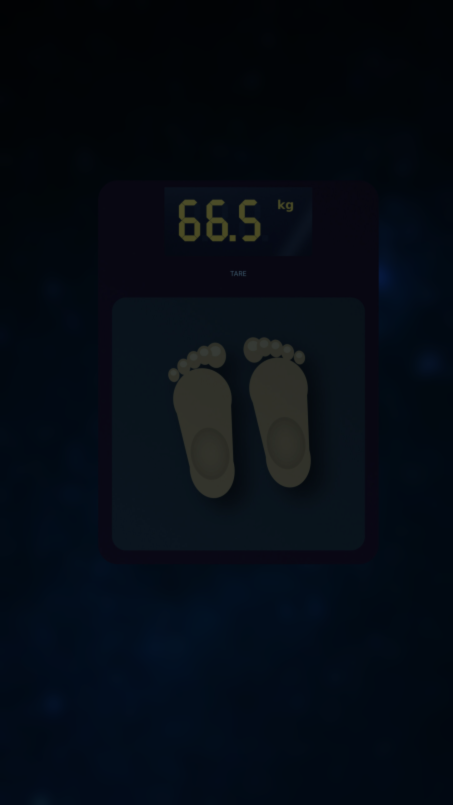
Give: 66.5 kg
